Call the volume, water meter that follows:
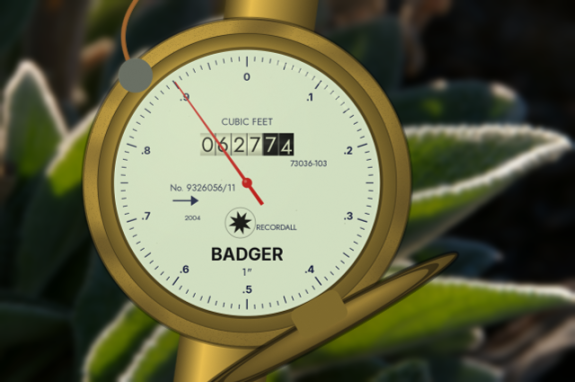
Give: 62773.90 ft³
